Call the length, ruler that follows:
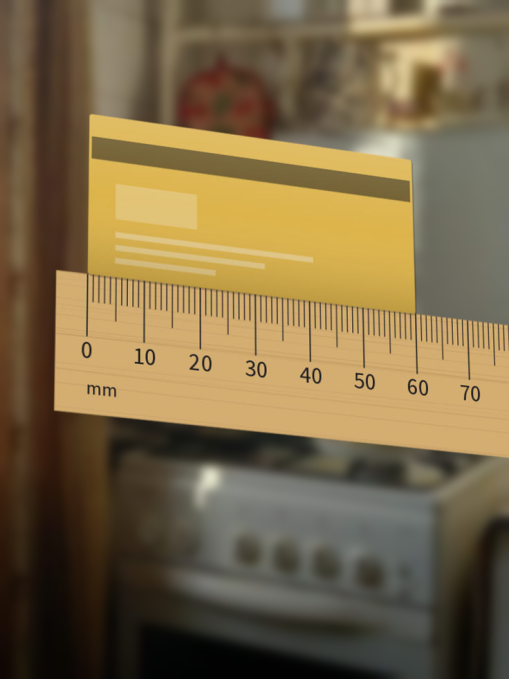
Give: 60 mm
